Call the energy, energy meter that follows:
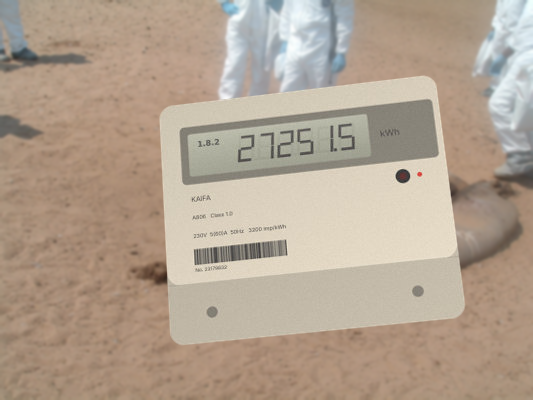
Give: 27251.5 kWh
